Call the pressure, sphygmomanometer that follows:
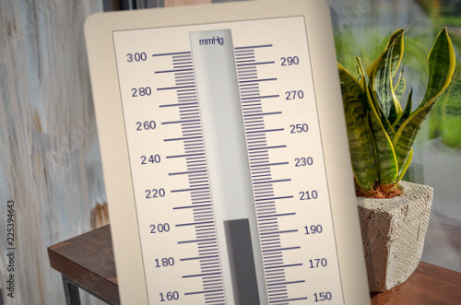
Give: 200 mmHg
